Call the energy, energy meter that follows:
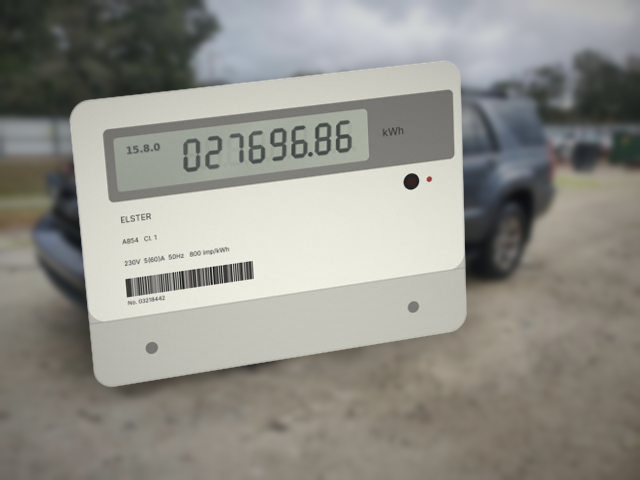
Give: 27696.86 kWh
